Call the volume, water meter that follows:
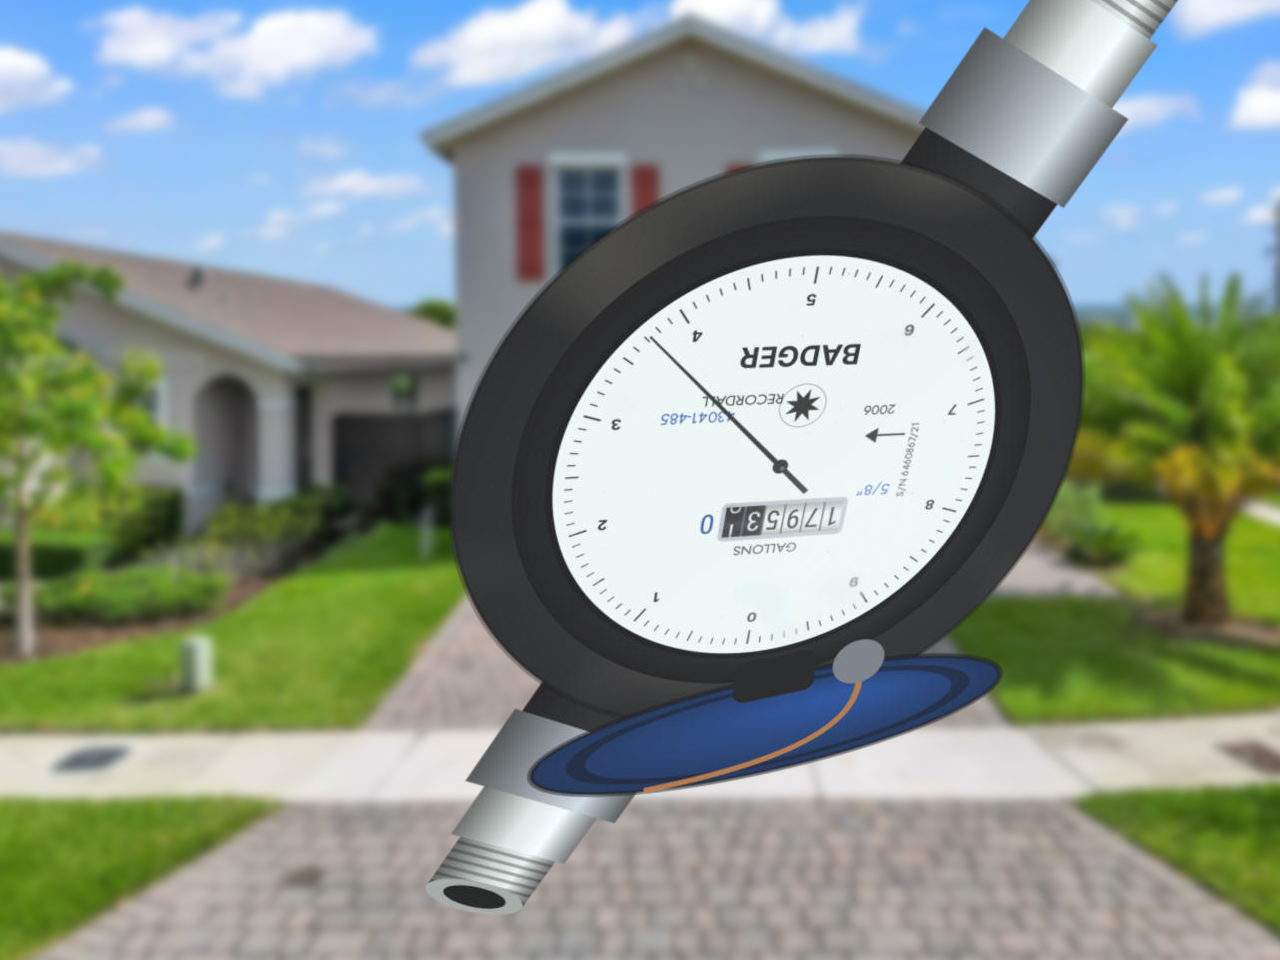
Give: 1795313.7 gal
